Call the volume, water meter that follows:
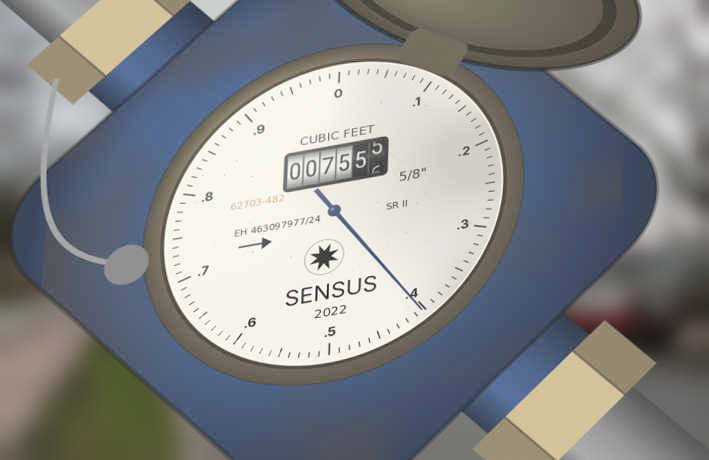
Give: 7555.40 ft³
